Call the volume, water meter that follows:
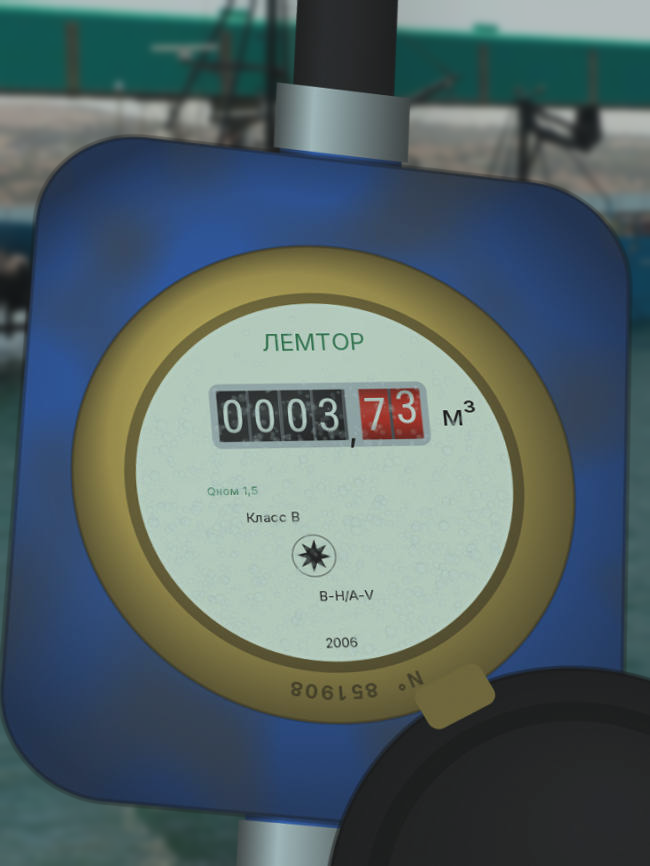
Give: 3.73 m³
